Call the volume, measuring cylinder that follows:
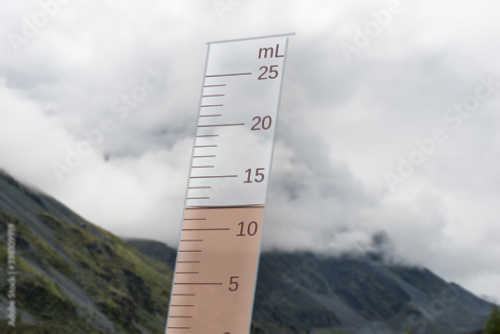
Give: 12 mL
